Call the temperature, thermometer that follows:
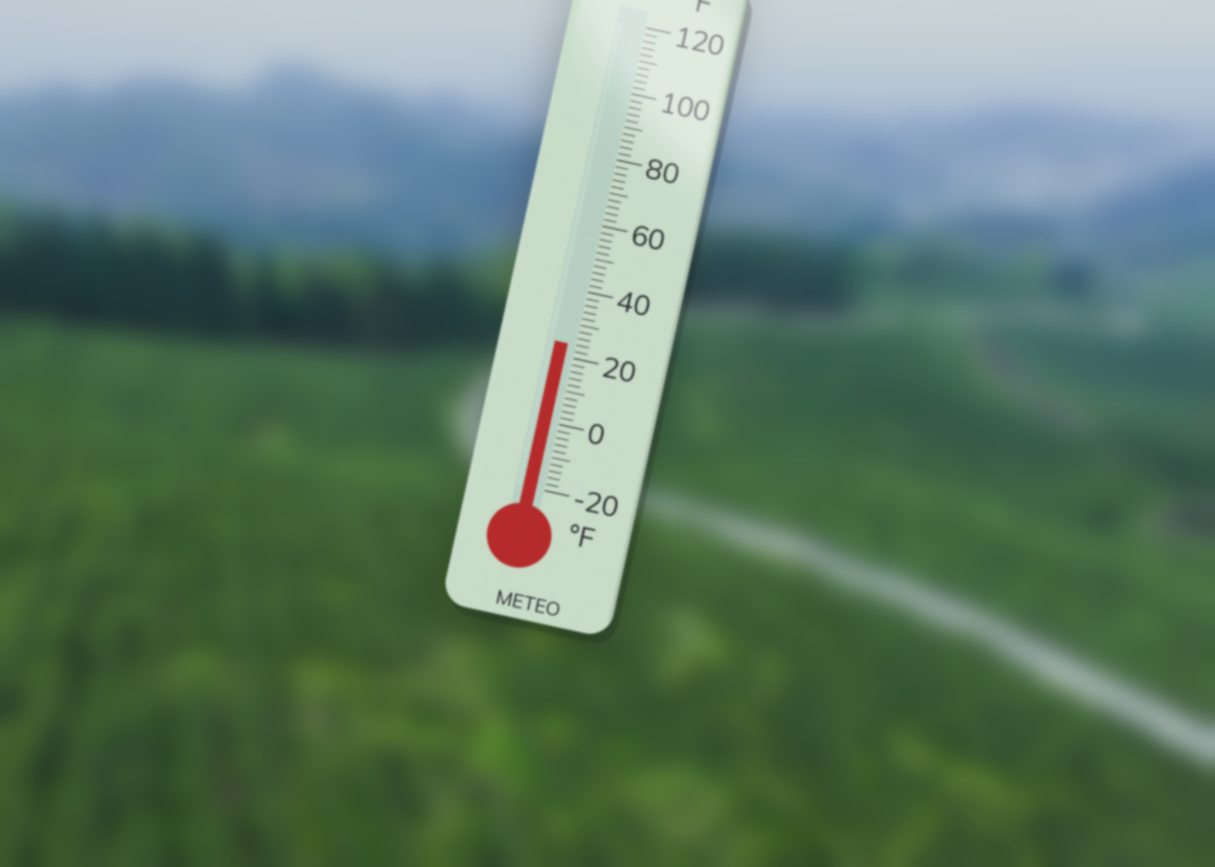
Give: 24 °F
